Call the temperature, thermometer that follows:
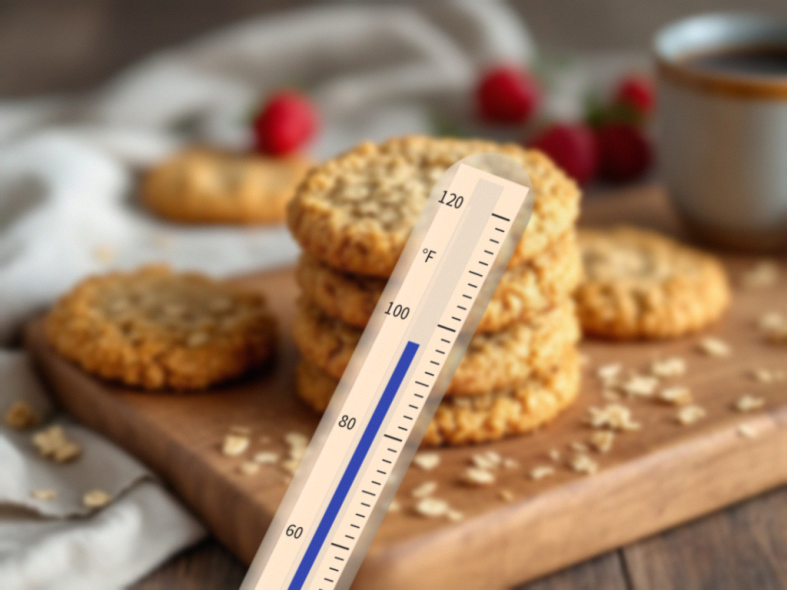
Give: 96 °F
